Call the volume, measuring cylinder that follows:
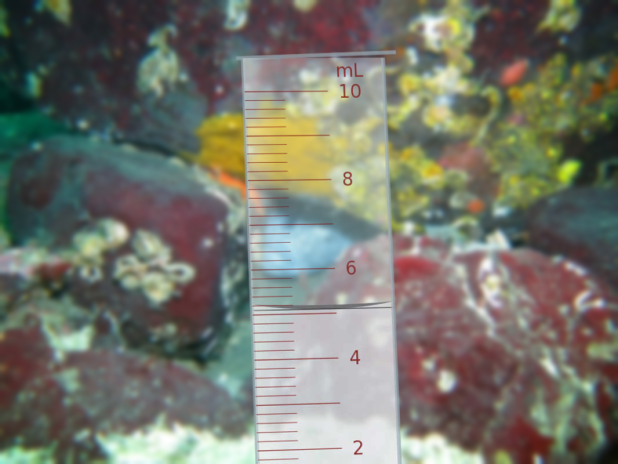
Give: 5.1 mL
